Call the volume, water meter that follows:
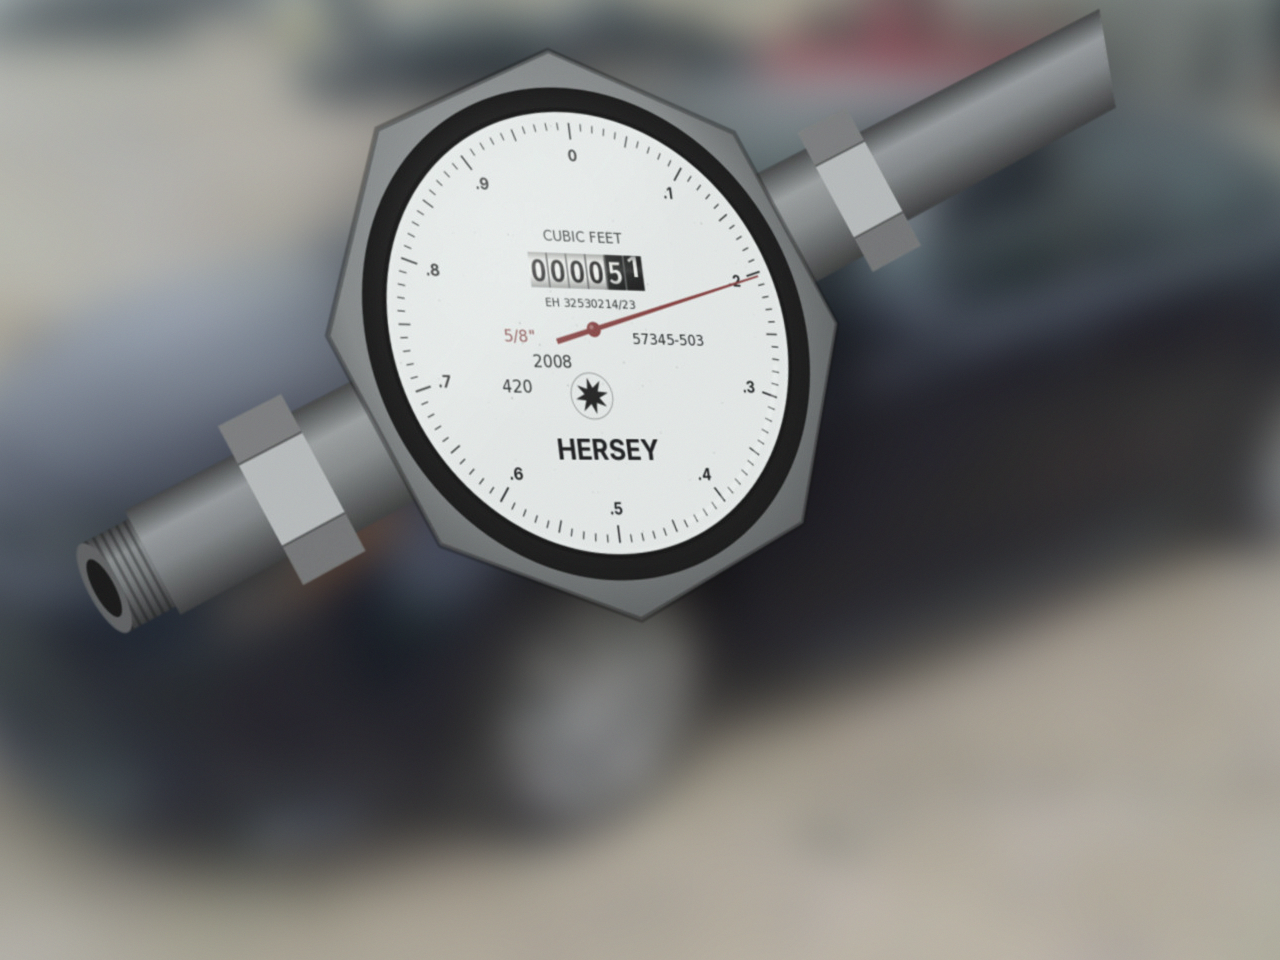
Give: 51.20 ft³
